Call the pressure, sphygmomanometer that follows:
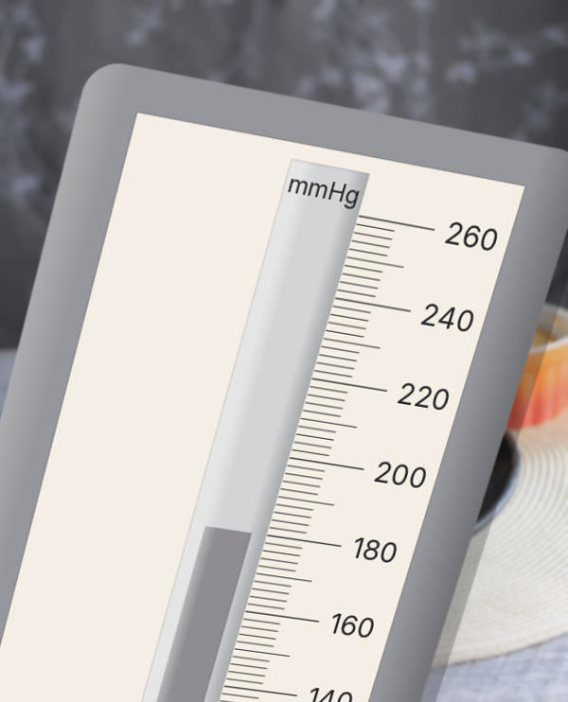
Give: 180 mmHg
